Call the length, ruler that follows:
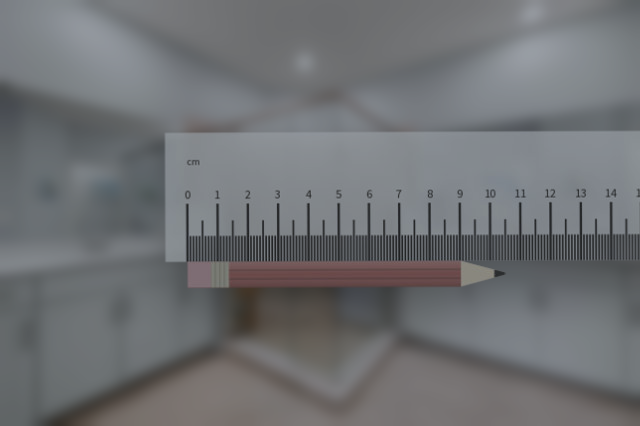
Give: 10.5 cm
